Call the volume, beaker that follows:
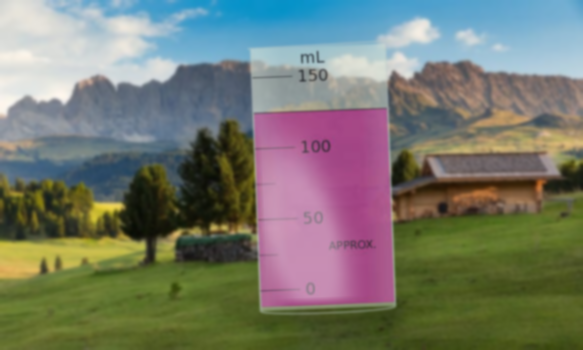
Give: 125 mL
